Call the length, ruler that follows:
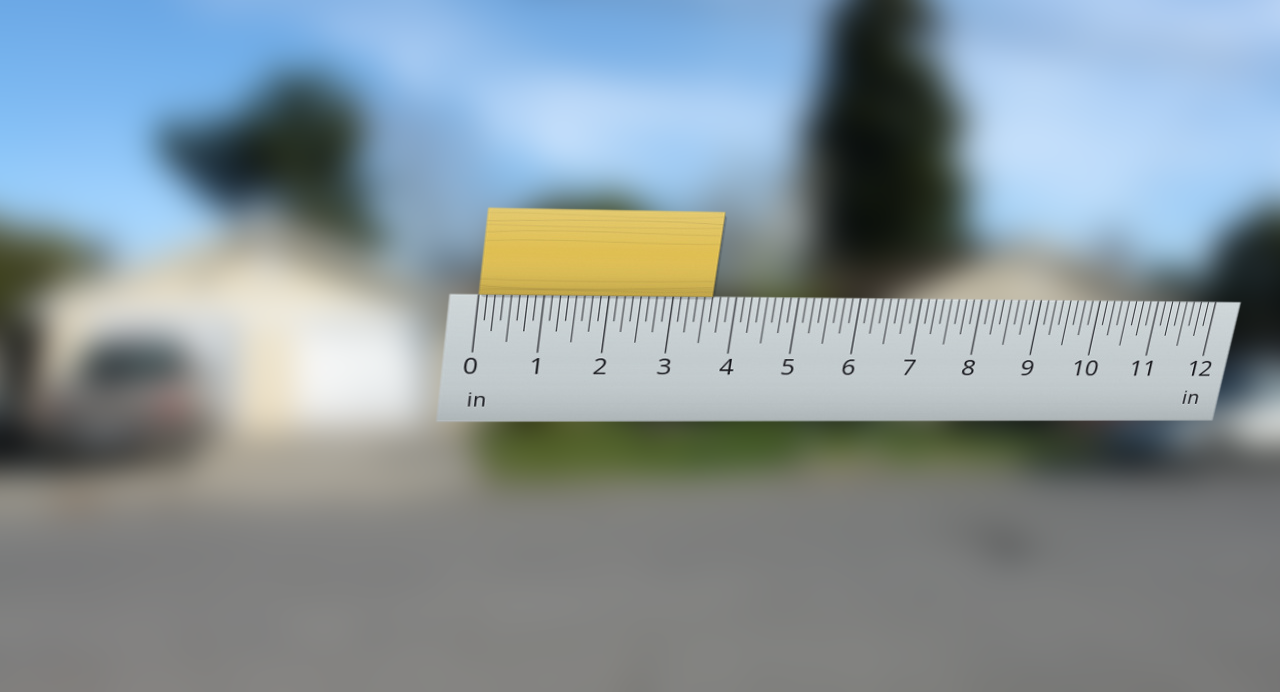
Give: 3.625 in
